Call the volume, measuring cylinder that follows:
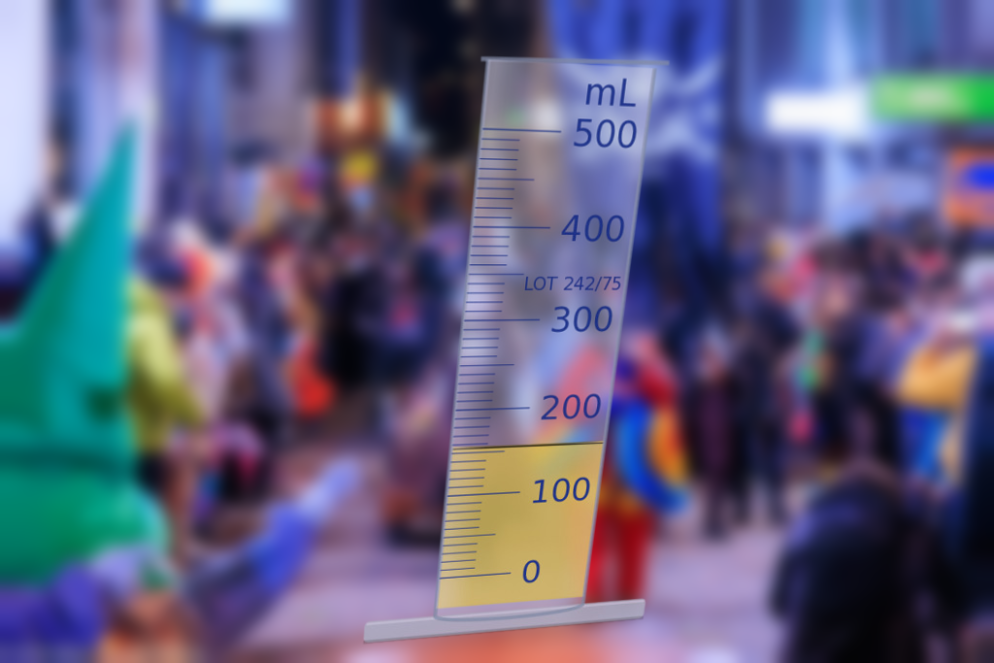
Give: 155 mL
